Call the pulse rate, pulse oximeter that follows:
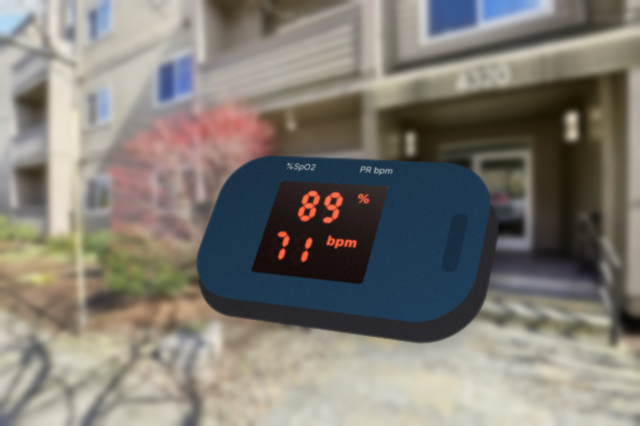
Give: 71 bpm
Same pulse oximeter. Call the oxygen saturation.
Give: 89 %
